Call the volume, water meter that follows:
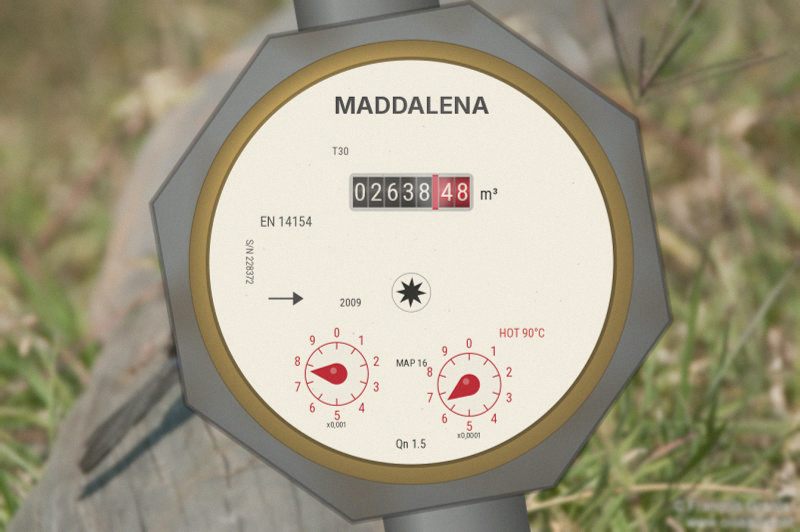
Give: 2638.4876 m³
